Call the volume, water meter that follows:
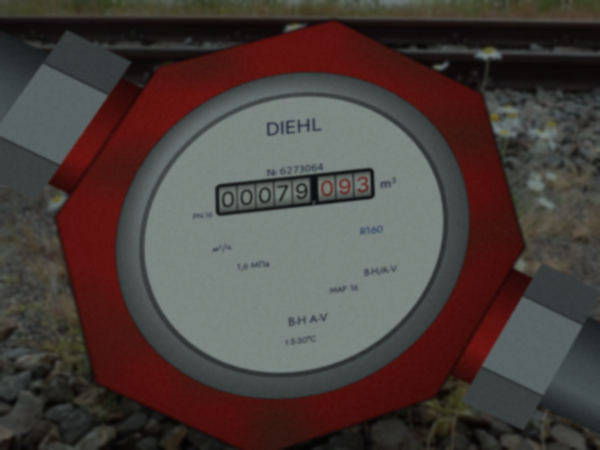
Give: 79.093 m³
